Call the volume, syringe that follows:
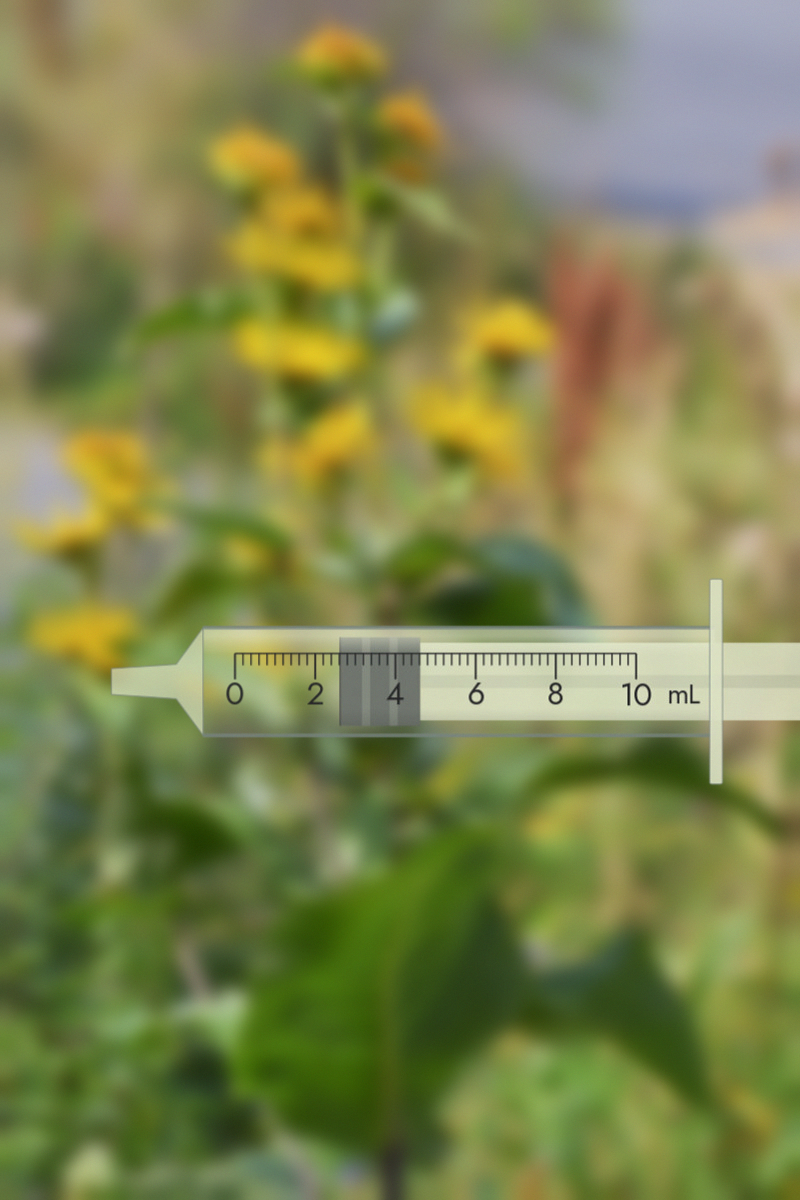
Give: 2.6 mL
